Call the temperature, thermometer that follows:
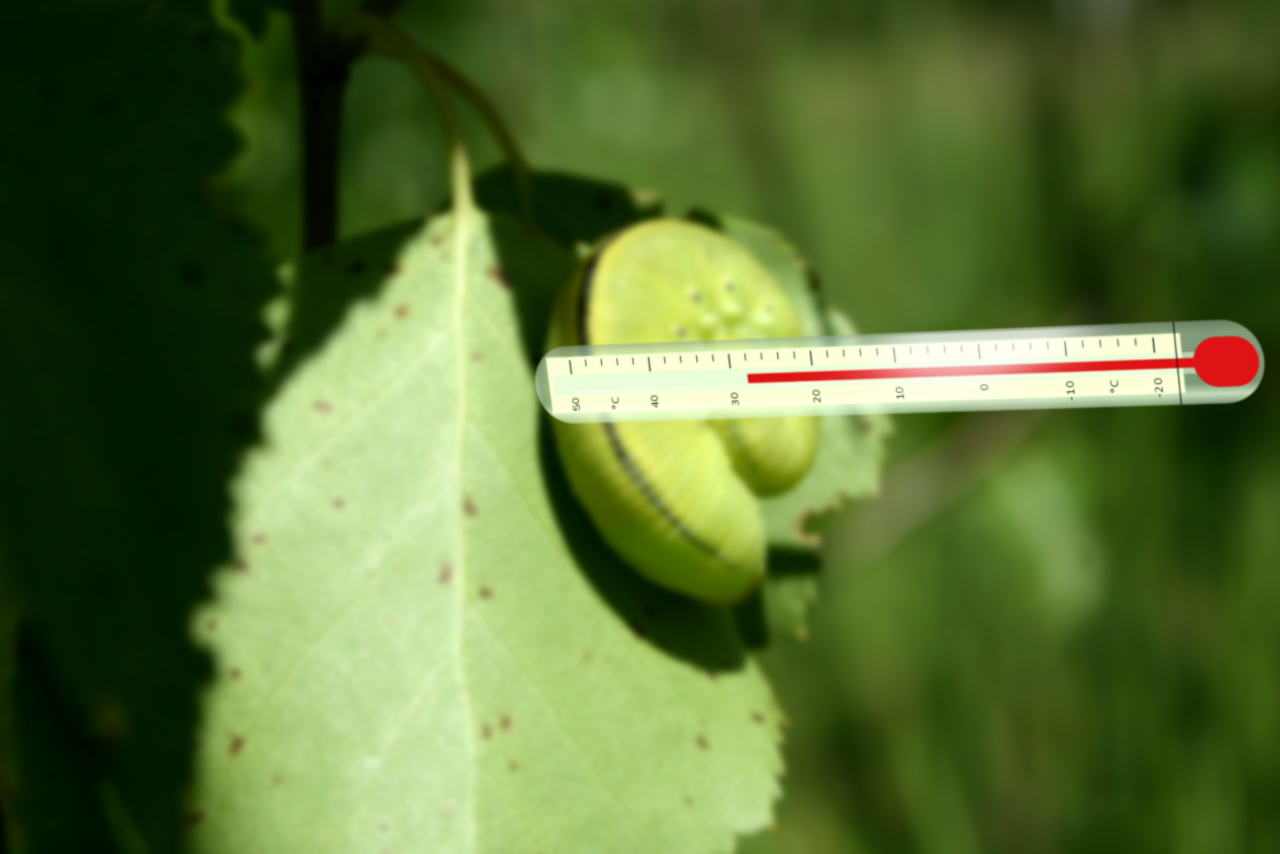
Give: 28 °C
